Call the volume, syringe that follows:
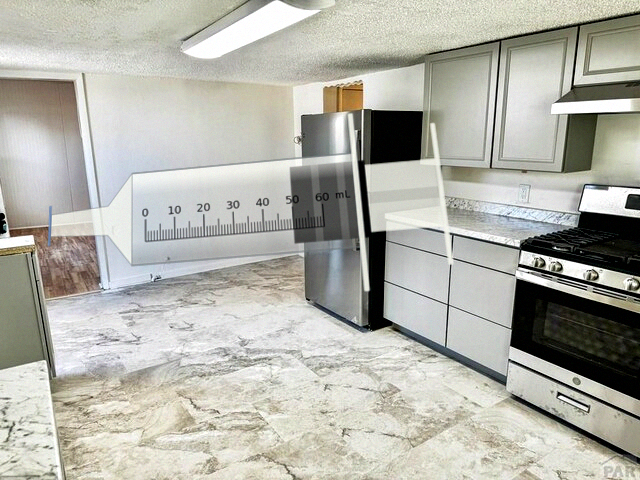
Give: 50 mL
